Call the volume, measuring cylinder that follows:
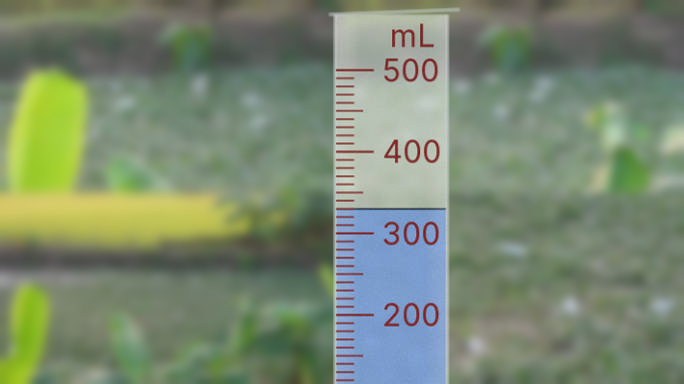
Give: 330 mL
